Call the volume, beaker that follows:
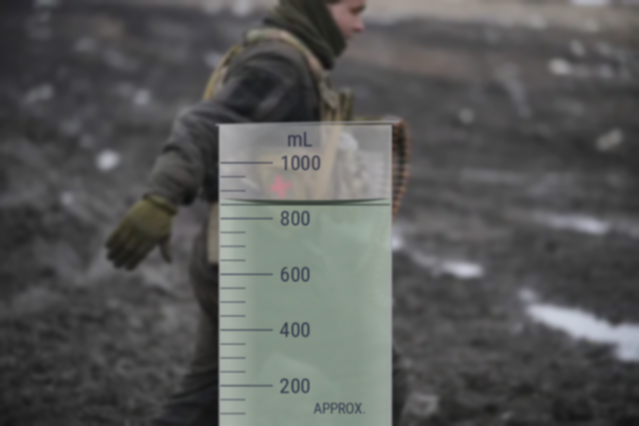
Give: 850 mL
